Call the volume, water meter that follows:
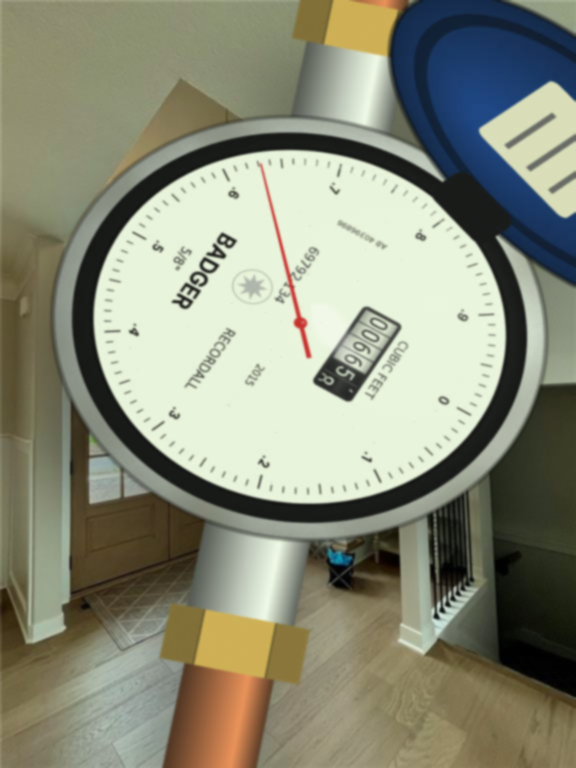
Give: 6657.63 ft³
